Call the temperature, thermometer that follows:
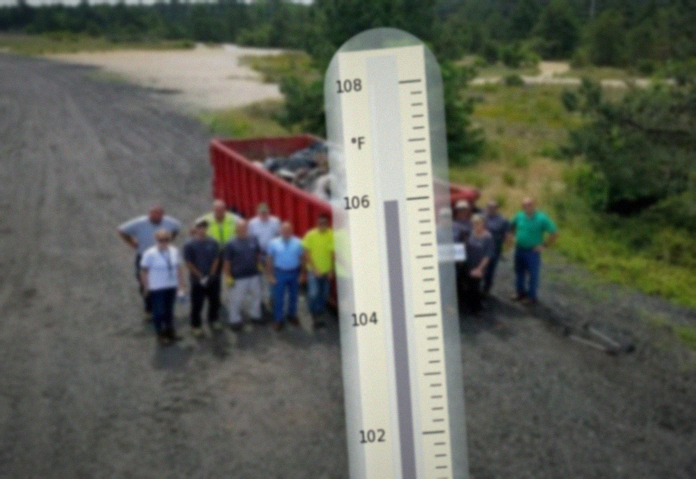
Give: 106 °F
